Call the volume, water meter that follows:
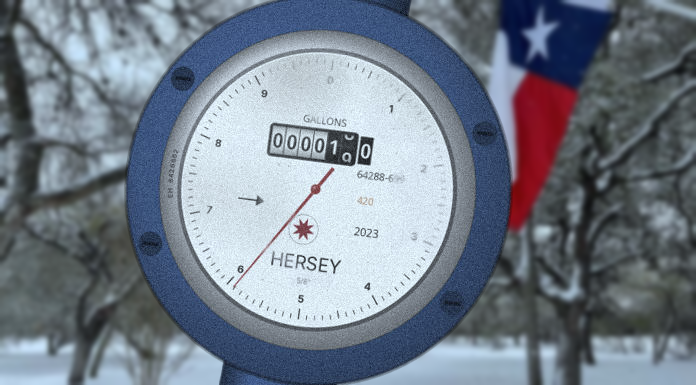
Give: 185.9 gal
